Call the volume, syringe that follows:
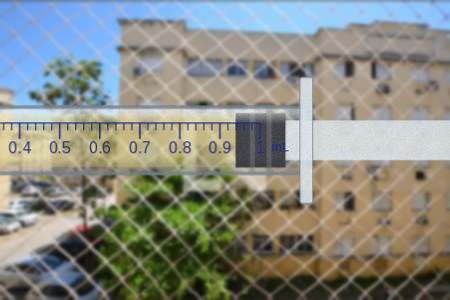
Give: 0.94 mL
